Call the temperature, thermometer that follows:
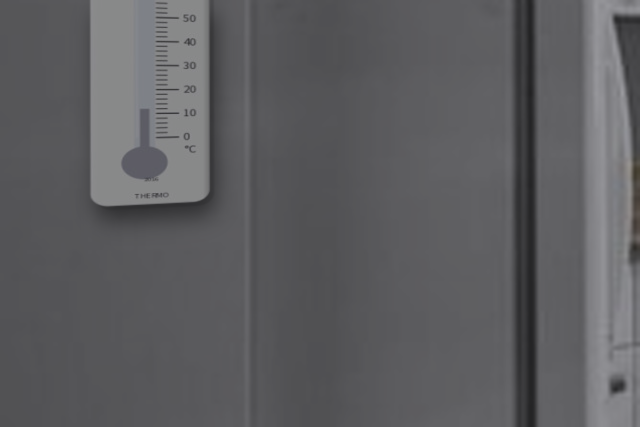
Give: 12 °C
